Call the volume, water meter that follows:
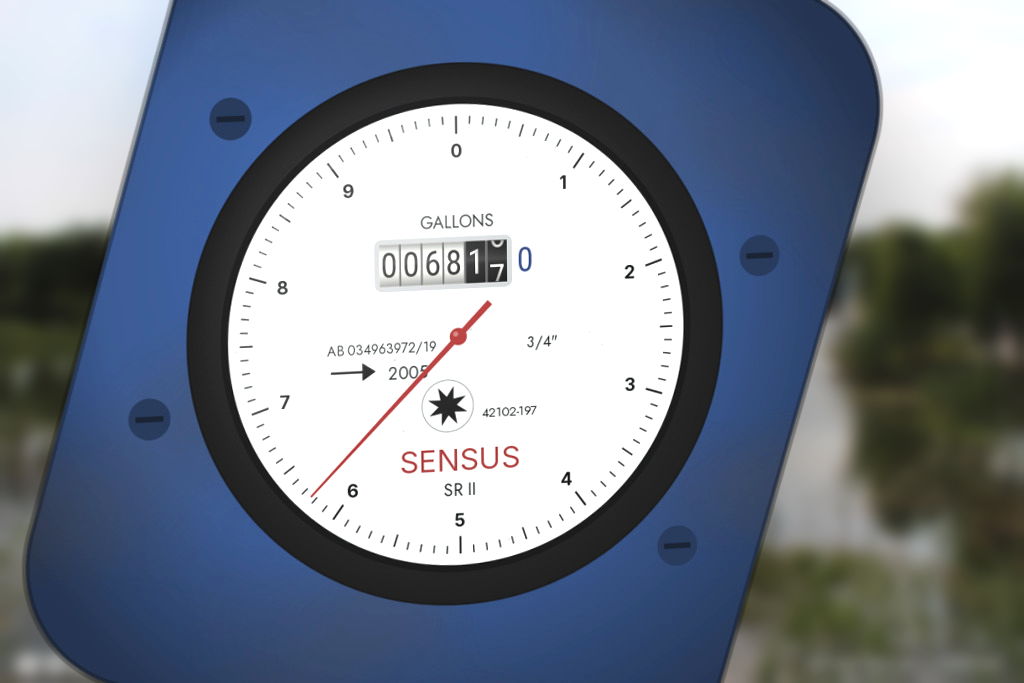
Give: 68166.2 gal
